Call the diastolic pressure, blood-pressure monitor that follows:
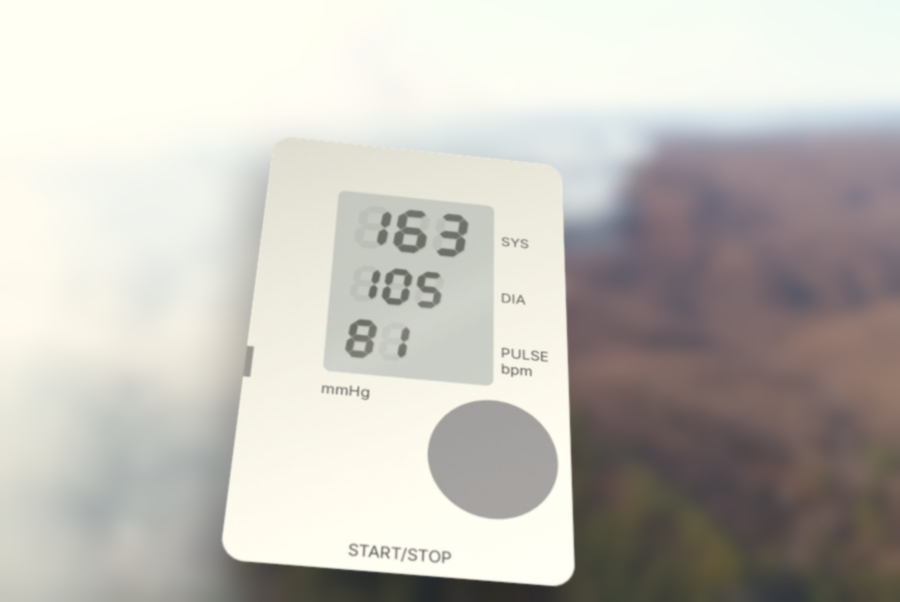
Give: 105 mmHg
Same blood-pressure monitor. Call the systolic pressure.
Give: 163 mmHg
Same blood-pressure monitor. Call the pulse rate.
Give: 81 bpm
